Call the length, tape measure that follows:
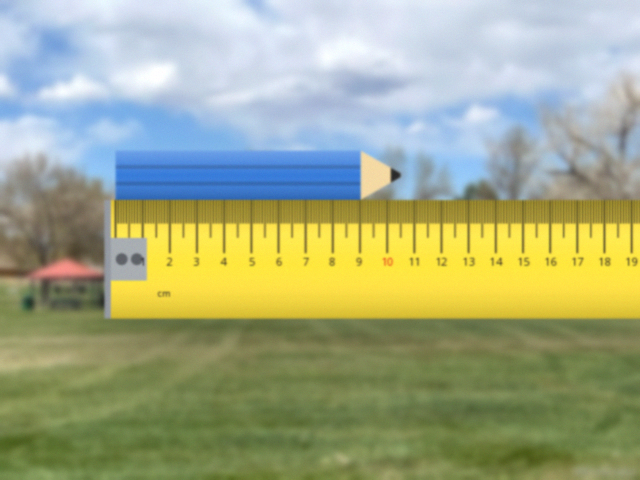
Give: 10.5 cm
